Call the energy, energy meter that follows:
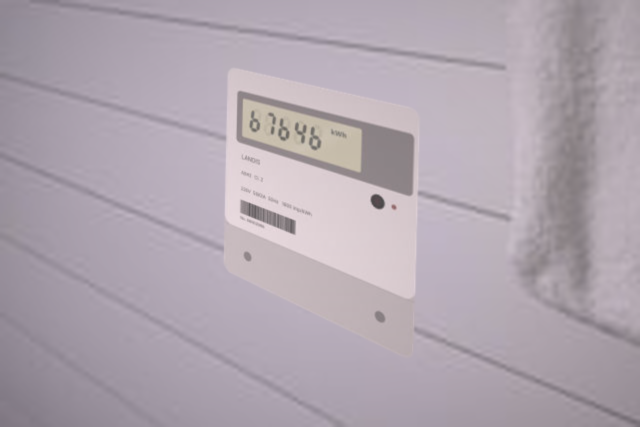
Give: 67646 kWh
